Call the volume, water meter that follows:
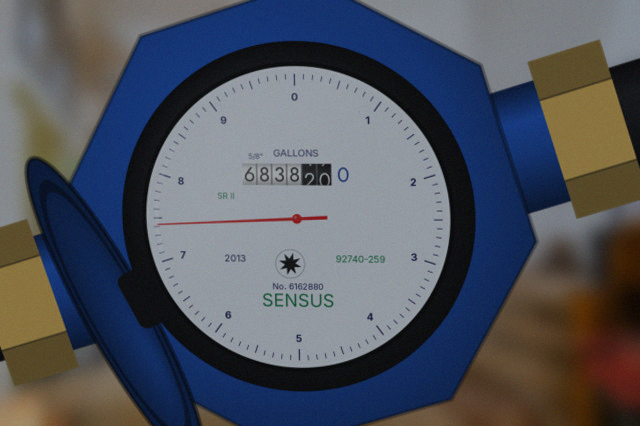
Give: 6838197.4 gal
